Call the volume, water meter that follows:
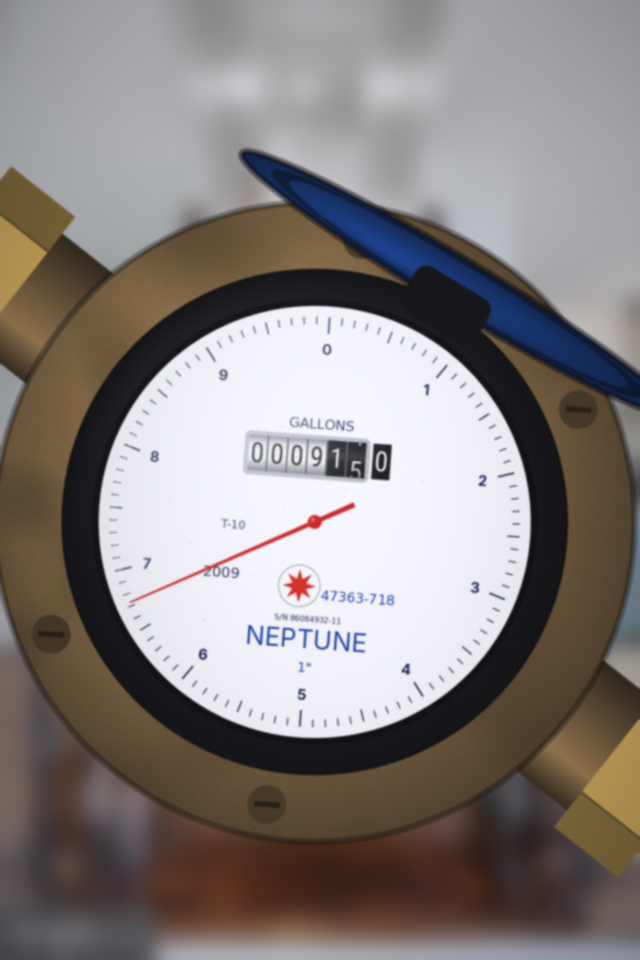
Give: 9146.7 gal
